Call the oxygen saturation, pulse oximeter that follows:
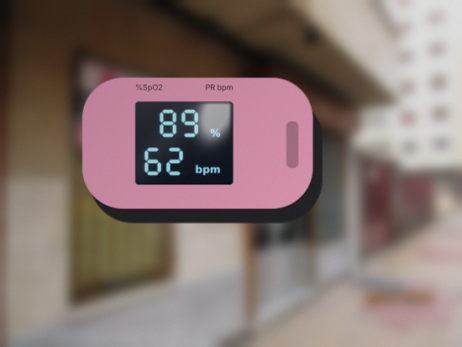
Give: 89 %
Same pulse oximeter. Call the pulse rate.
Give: 62 bpm
